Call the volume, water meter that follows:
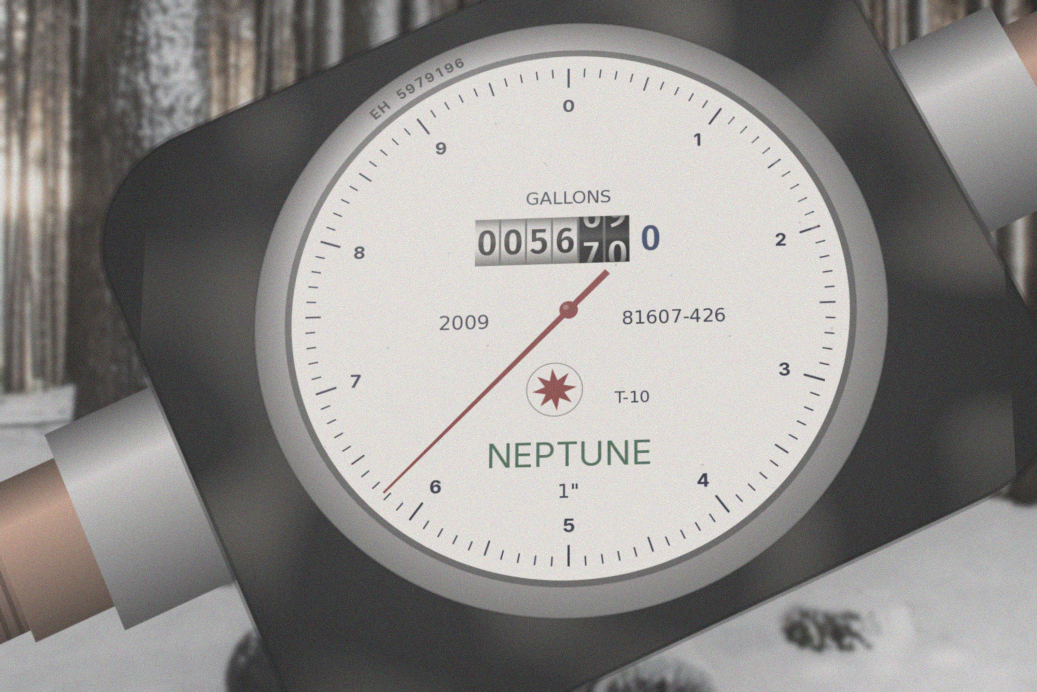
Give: 56696.2 gal
